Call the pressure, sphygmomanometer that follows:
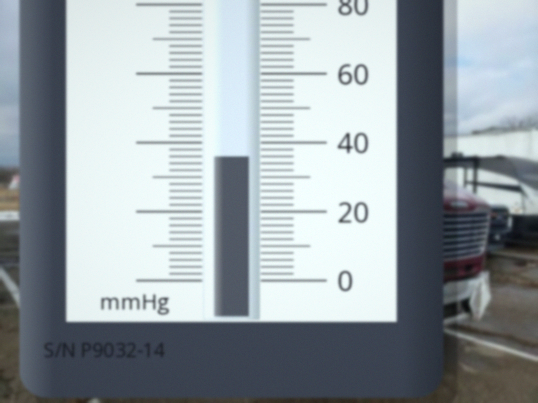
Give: 36 mmHg
